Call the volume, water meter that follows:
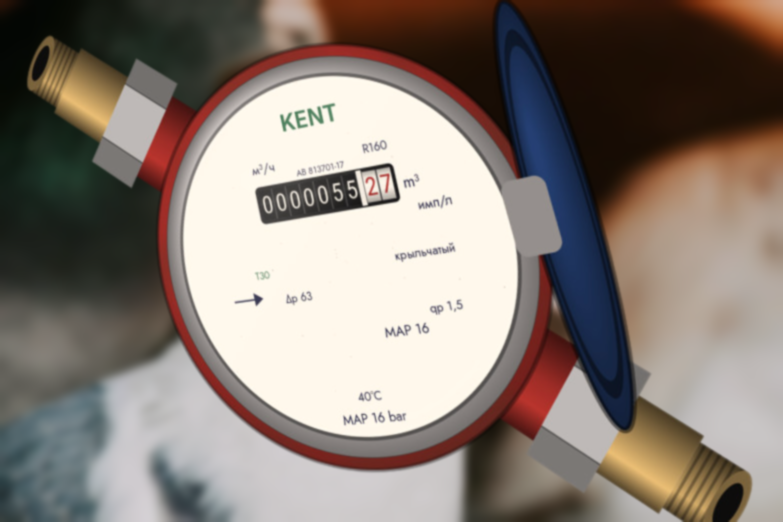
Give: 55.27 m³
